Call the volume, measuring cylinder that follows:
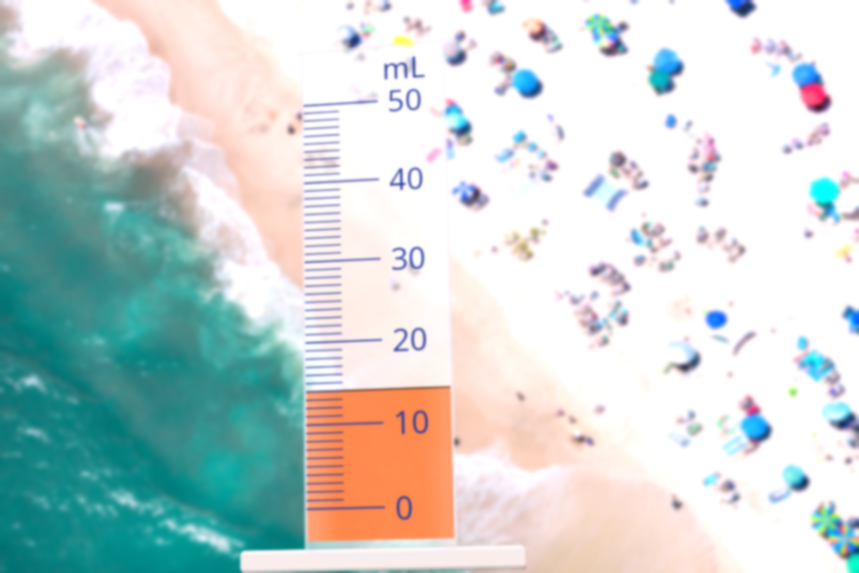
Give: 14 mL
